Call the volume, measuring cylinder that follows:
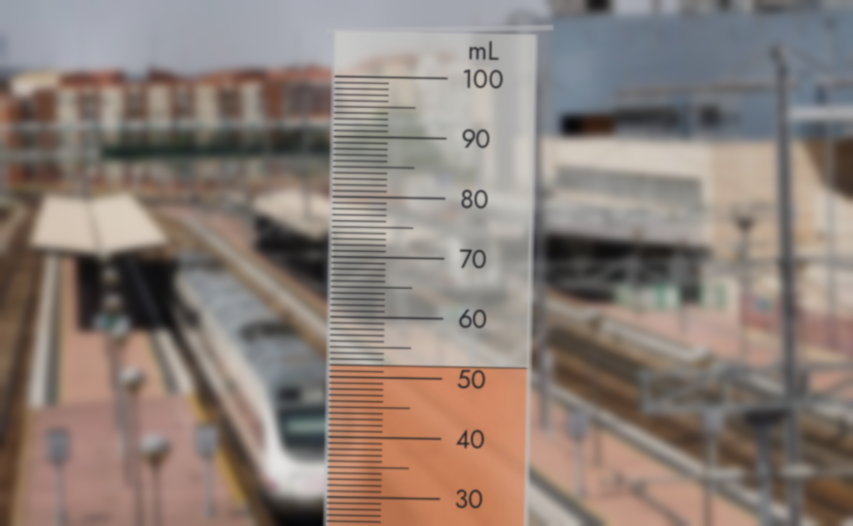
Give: 52 mL
